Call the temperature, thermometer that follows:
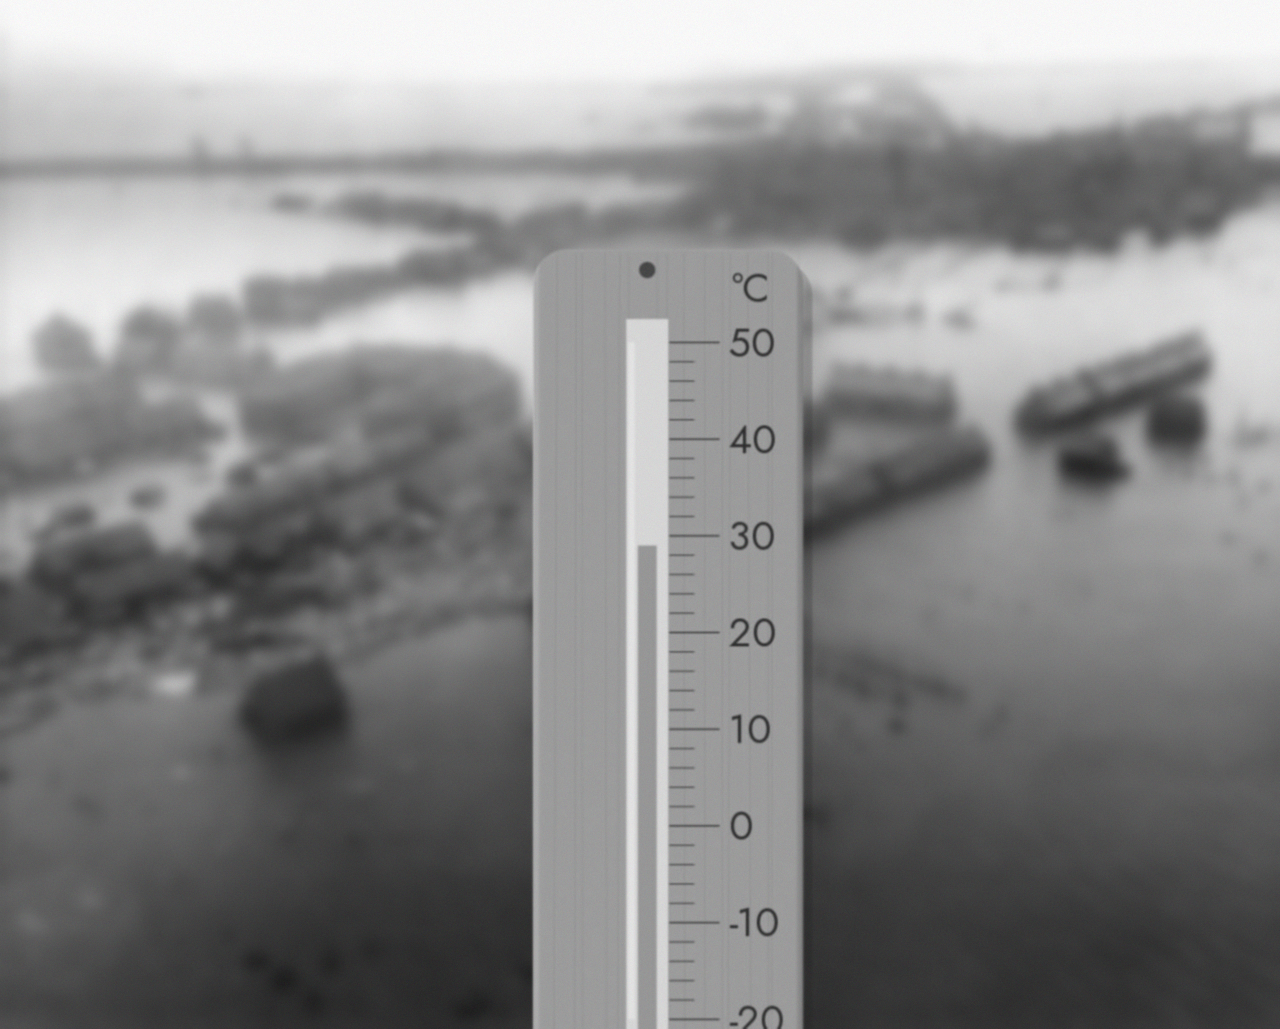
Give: 29 °C
